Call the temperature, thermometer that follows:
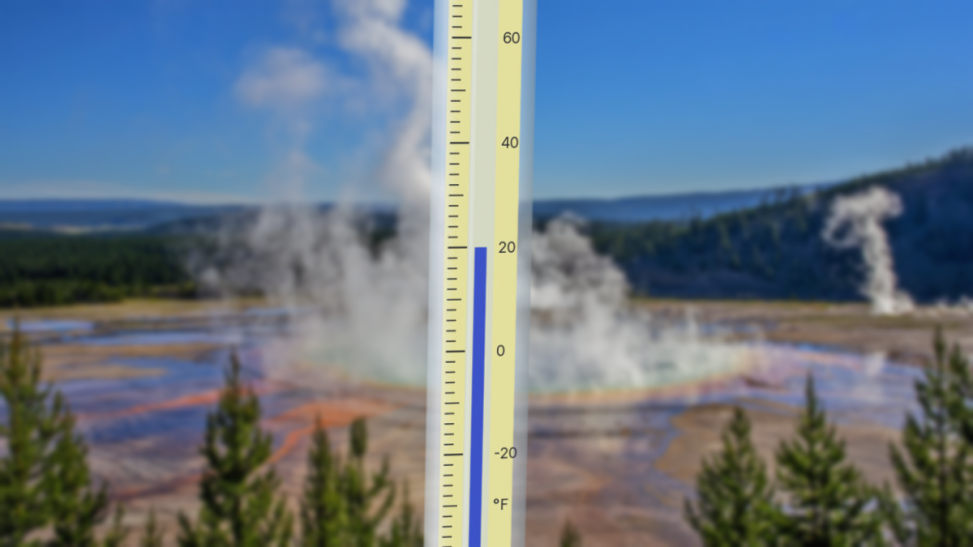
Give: 20 °F
